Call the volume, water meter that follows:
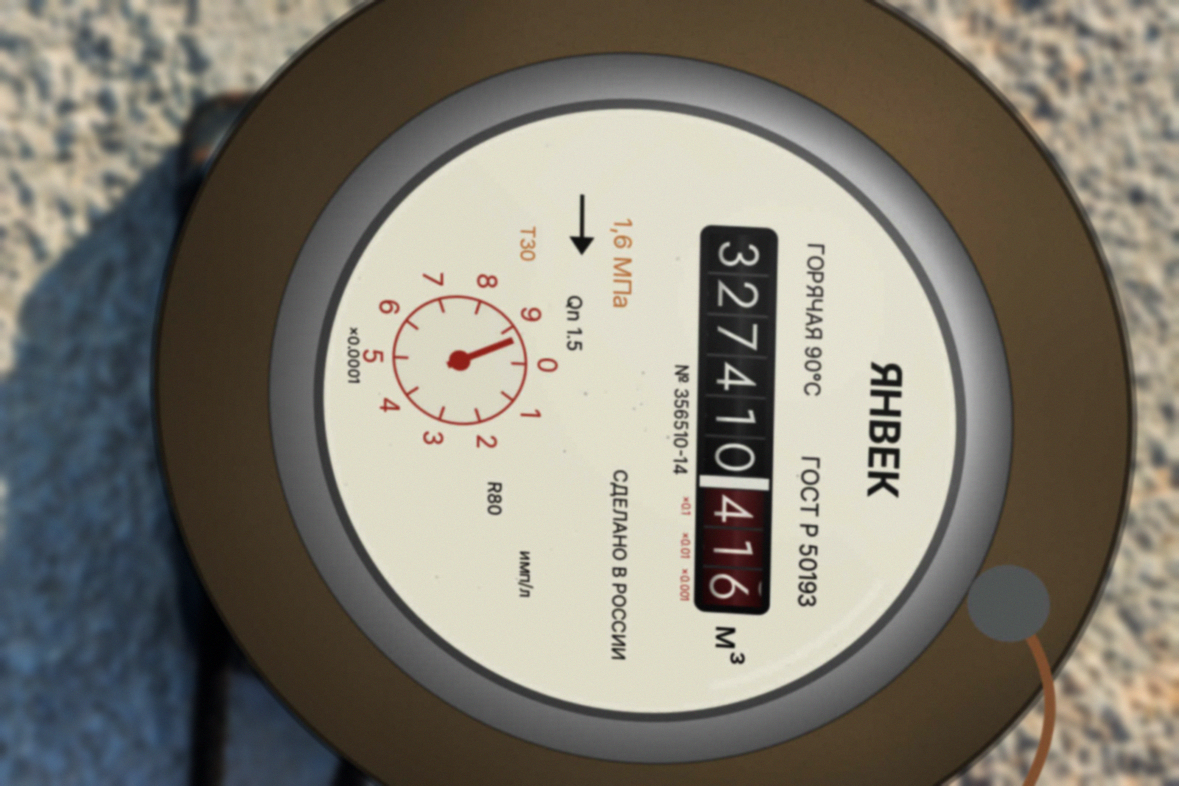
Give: 327410.4159 m³
